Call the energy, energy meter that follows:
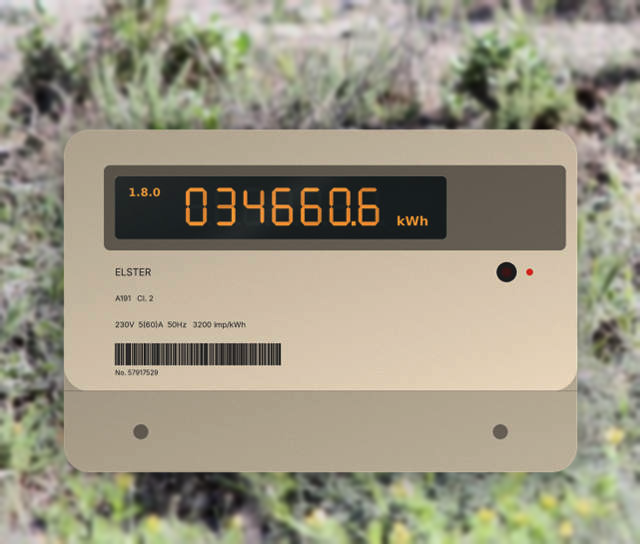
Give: 34660.6 kWh
